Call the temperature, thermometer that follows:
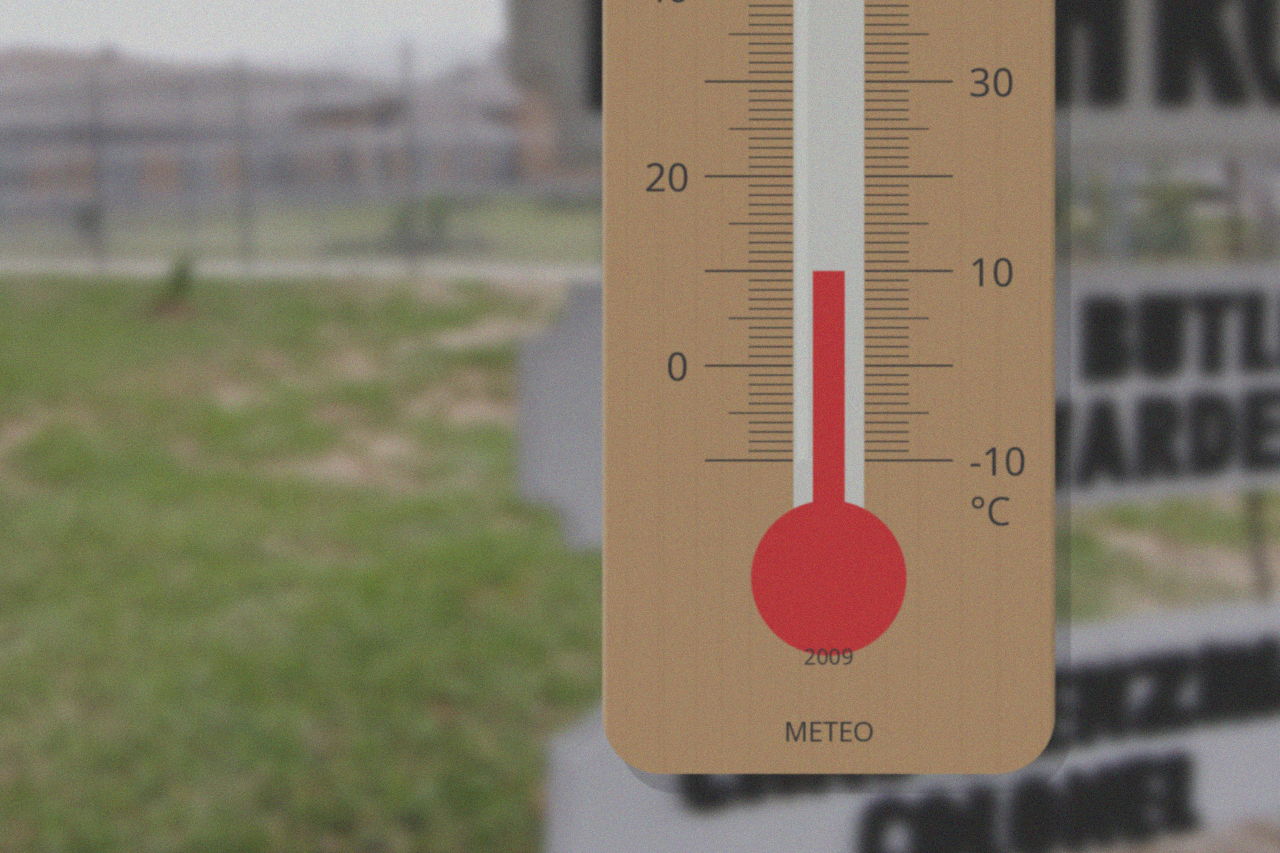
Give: 10 °C
